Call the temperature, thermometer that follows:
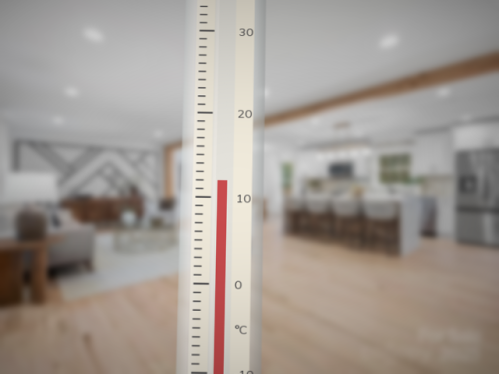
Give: 12 °C
